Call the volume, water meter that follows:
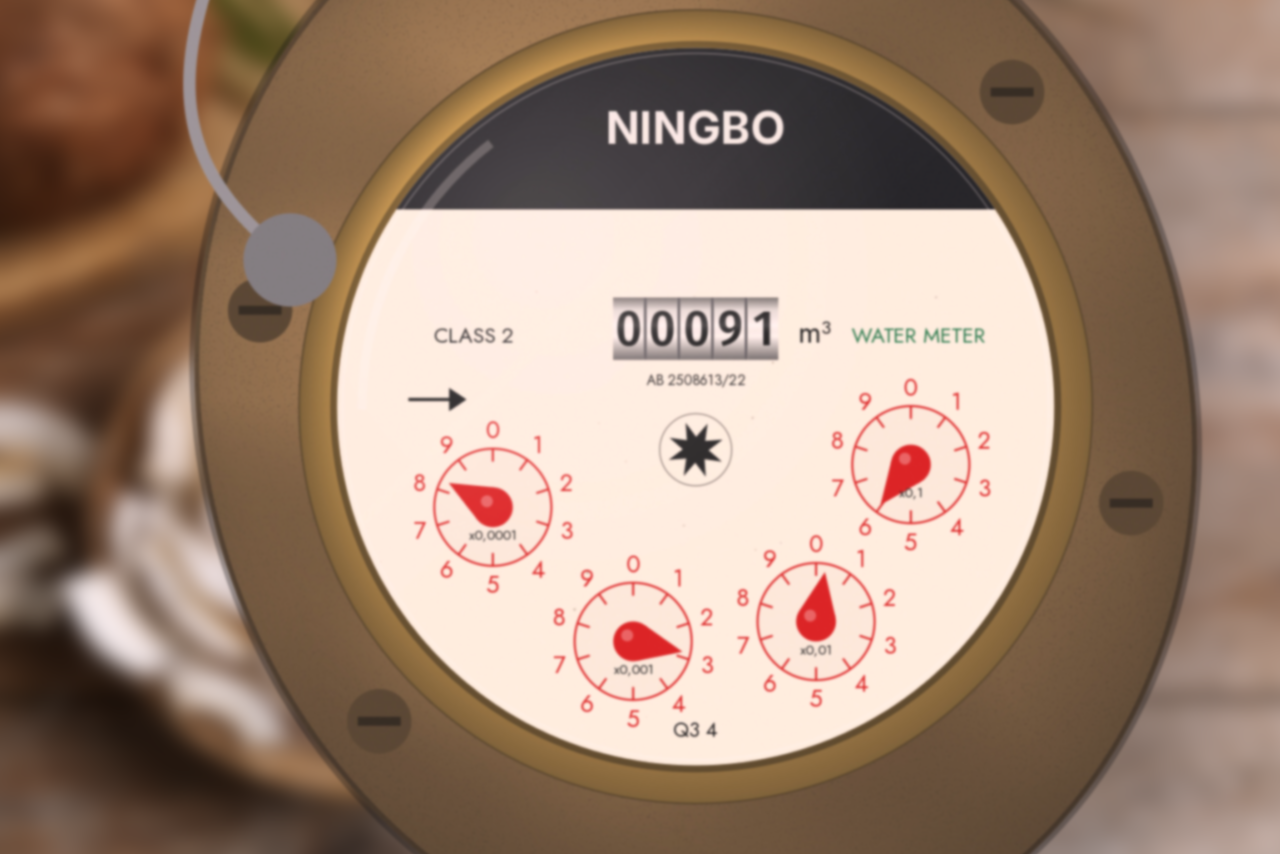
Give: 91.6028 m³
